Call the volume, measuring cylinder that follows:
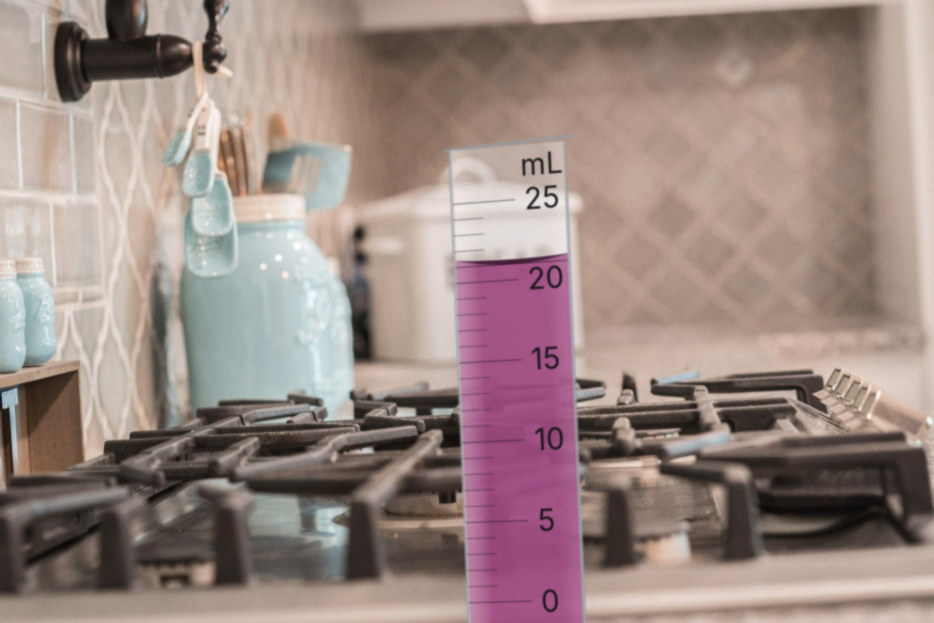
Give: 21 mL
